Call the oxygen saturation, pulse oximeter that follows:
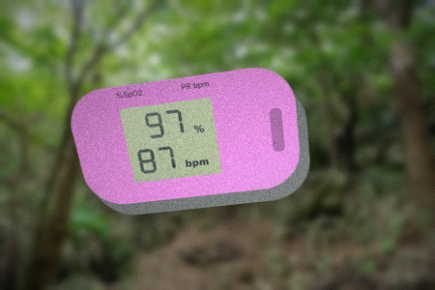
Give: 97 %
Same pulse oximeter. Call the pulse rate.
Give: 87 bpm
